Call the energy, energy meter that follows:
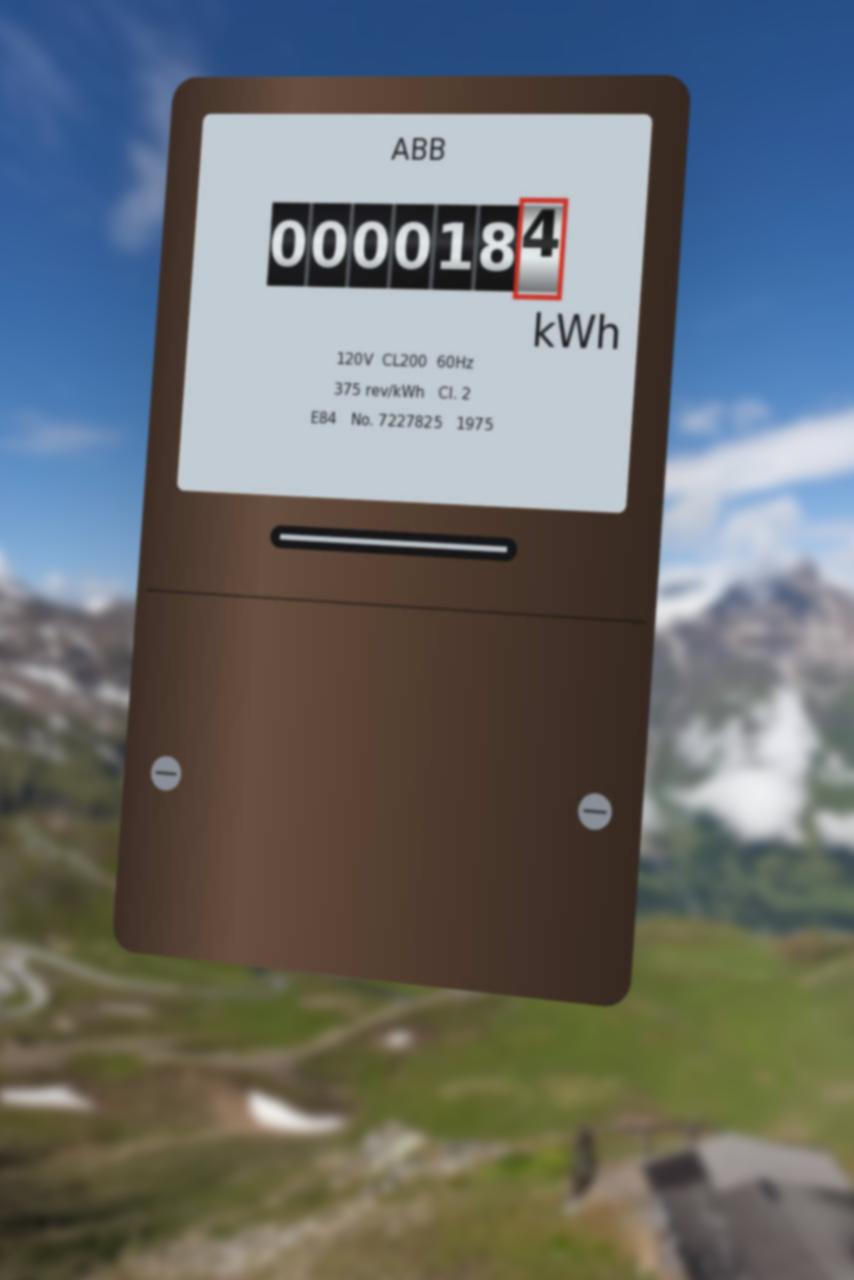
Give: 18.4 kWh
